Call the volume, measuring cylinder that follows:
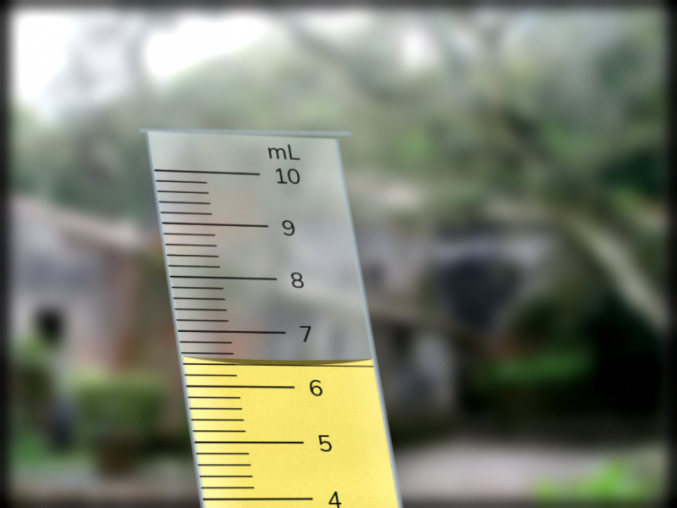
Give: 6.4 mL
